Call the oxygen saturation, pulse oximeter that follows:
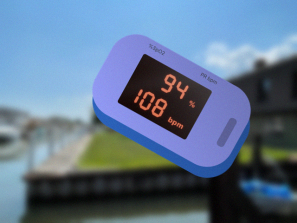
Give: 94 %
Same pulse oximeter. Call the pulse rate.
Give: 108 bpm
